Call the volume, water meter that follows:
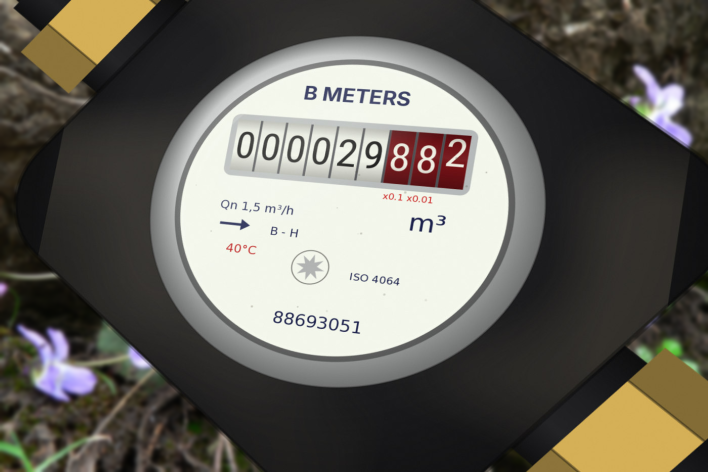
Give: 29.882 m³
